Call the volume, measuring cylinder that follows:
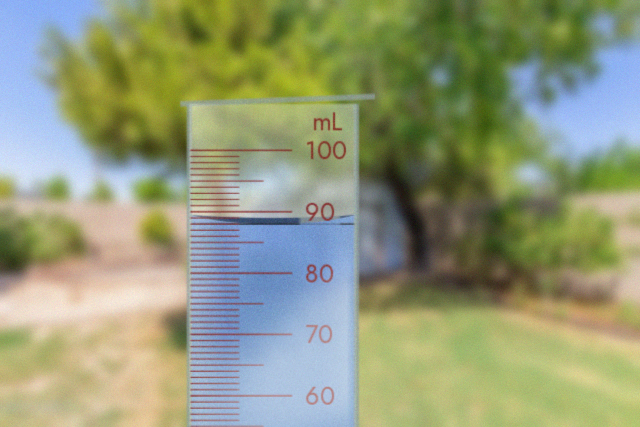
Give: 88 mL
